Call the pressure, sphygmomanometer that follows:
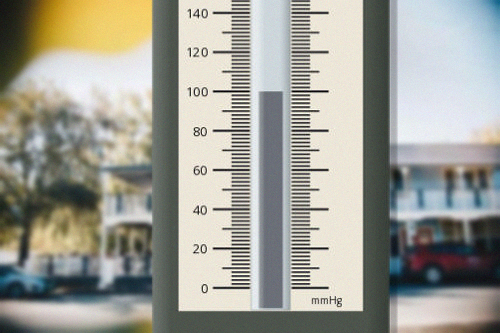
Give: 100 mmHg
